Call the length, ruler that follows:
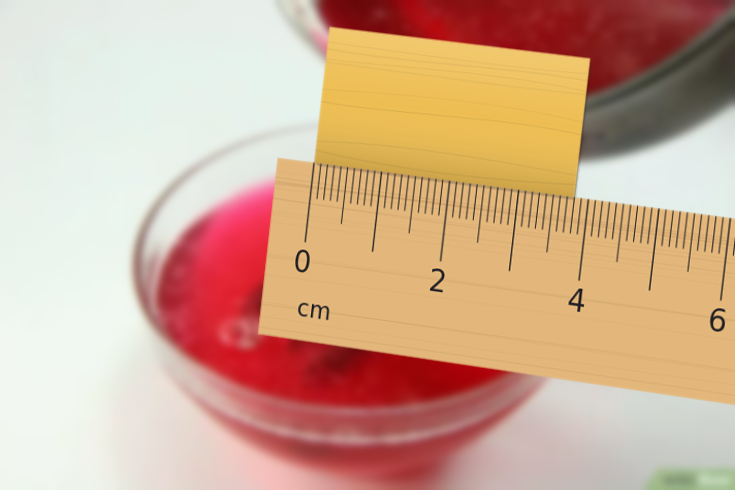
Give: 3.8 cm
